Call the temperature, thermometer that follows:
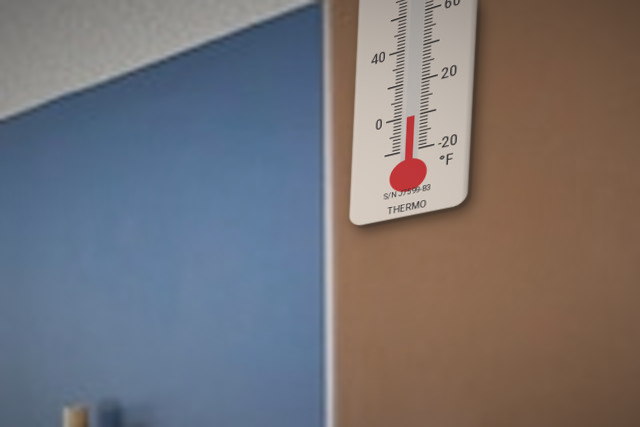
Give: 0 °F
